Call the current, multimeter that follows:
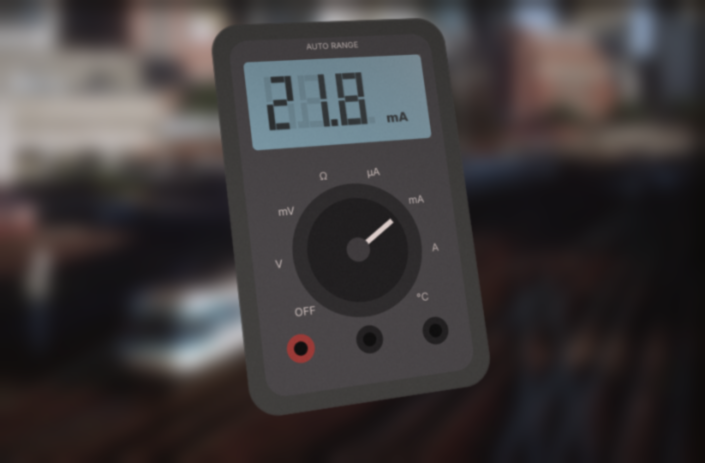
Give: 21.8 mA
